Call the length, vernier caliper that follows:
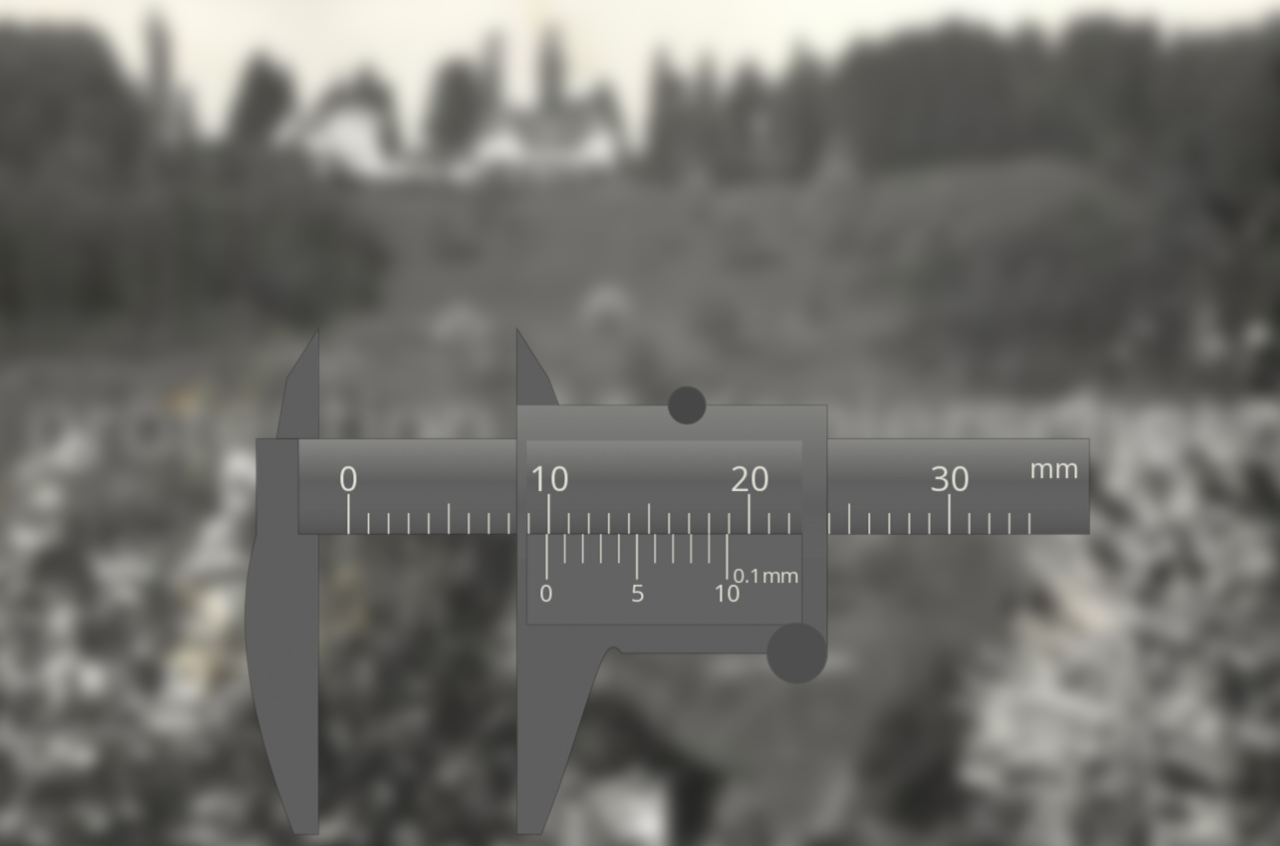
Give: 9.9 mm
